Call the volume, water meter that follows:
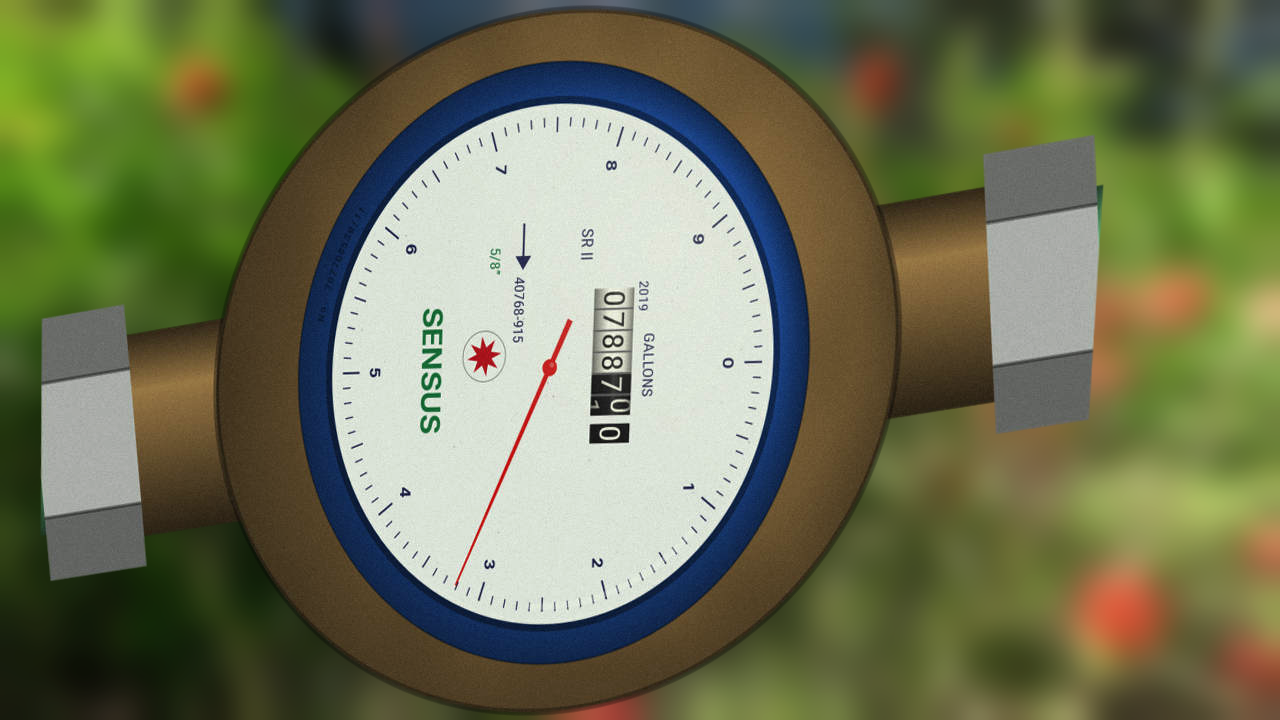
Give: 788703.2 gal
